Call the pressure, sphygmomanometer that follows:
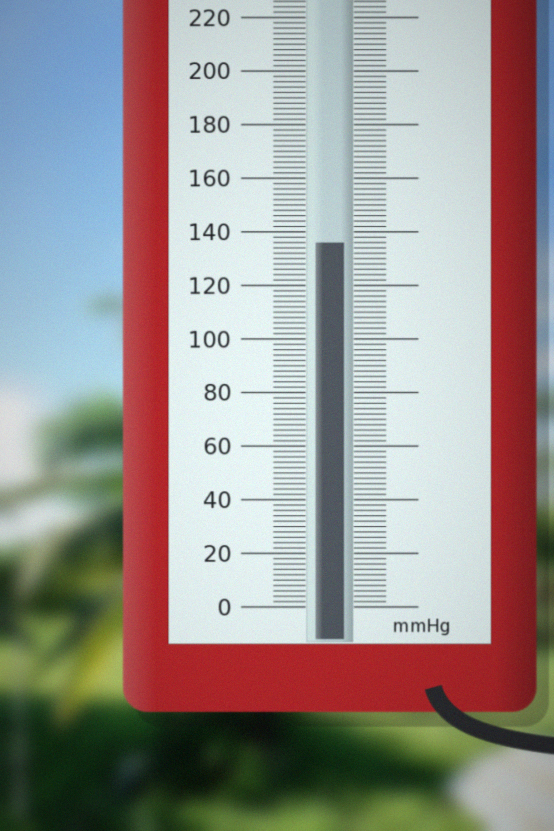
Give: 136 mmHg
